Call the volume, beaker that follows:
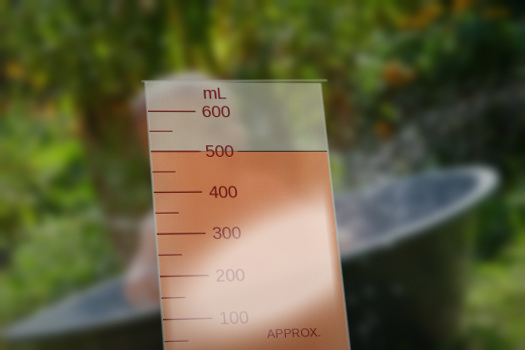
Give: 500 mL
